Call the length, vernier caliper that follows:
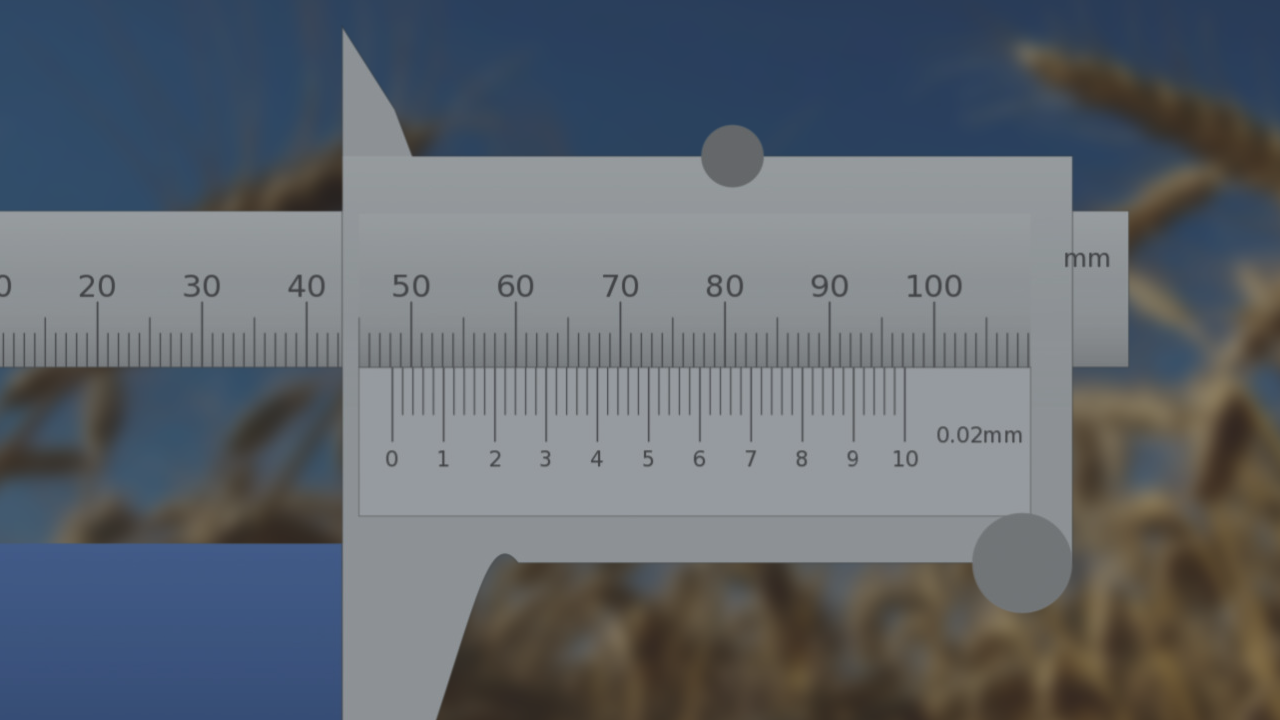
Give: 48.2 mm
